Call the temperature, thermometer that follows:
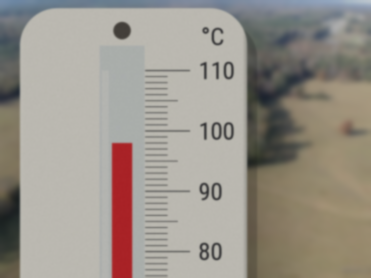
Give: 98 °C
